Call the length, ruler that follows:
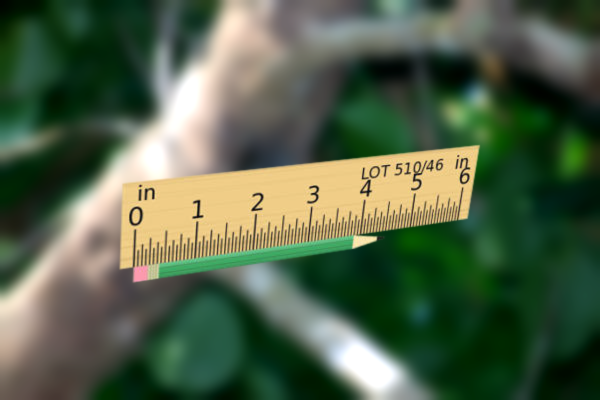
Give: 4.5 in
